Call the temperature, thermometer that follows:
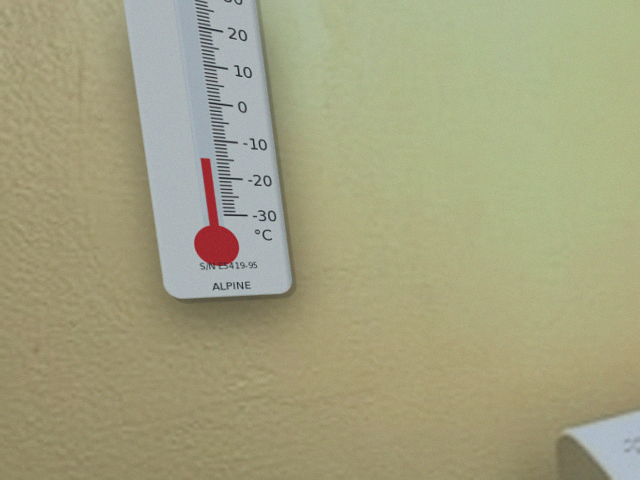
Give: -15 °C
